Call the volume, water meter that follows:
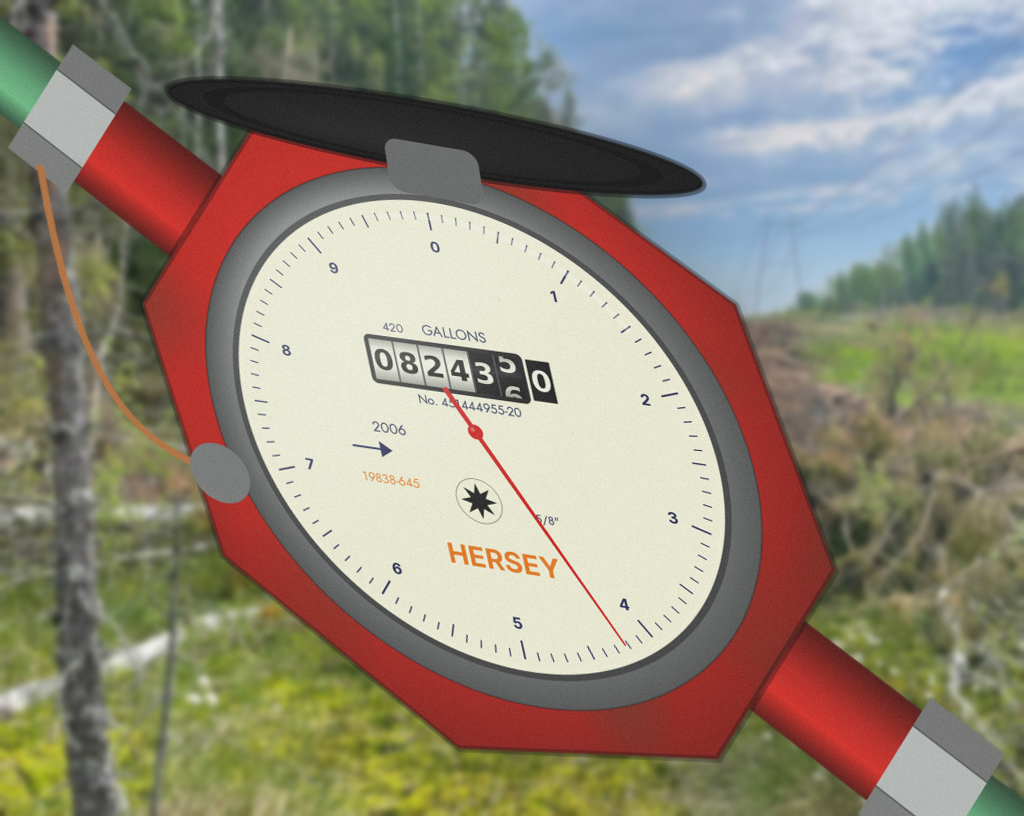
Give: 824354.2 gal
